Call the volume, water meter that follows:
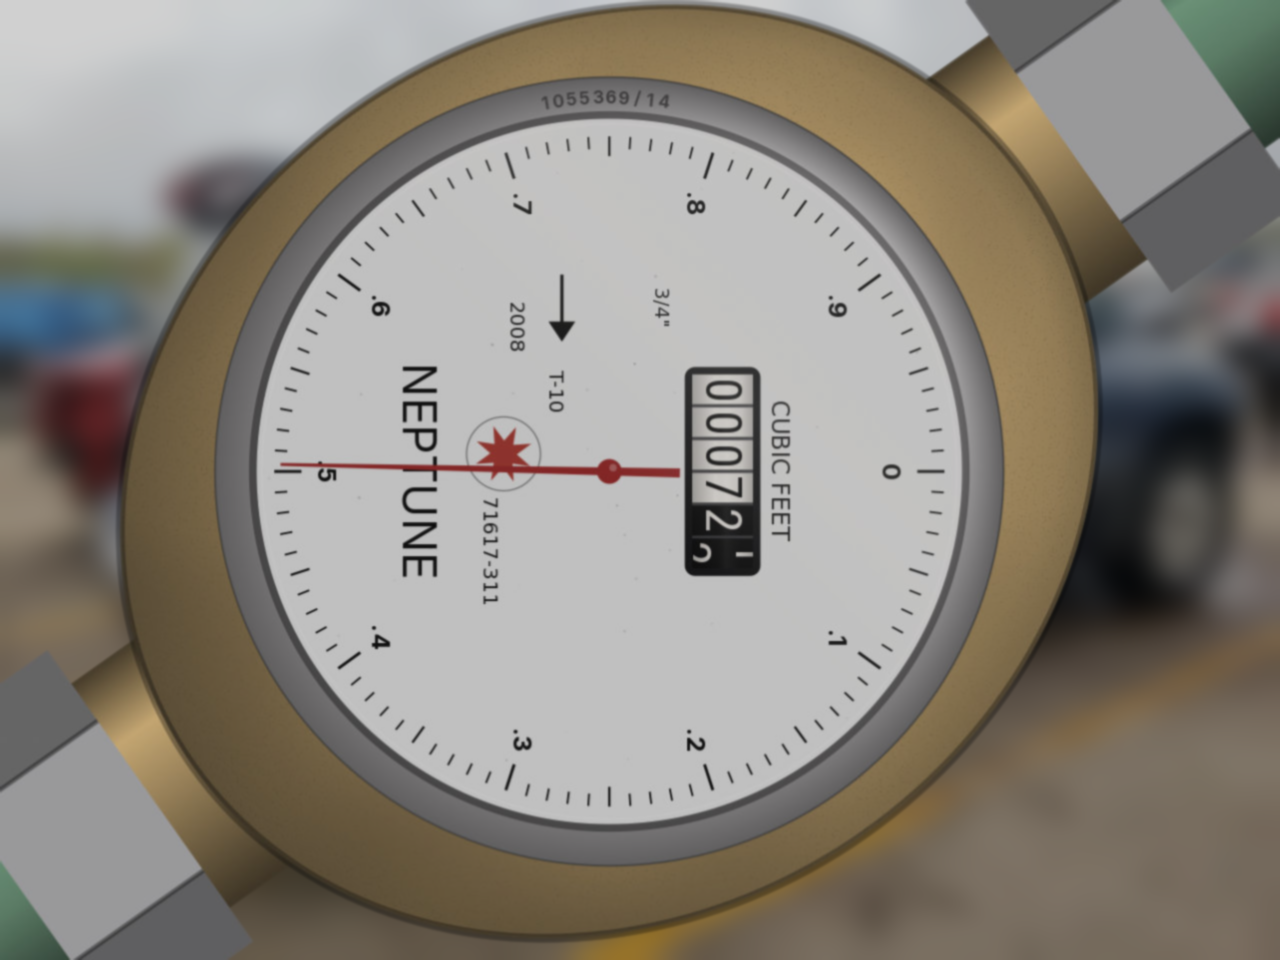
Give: 721.50 ft³
